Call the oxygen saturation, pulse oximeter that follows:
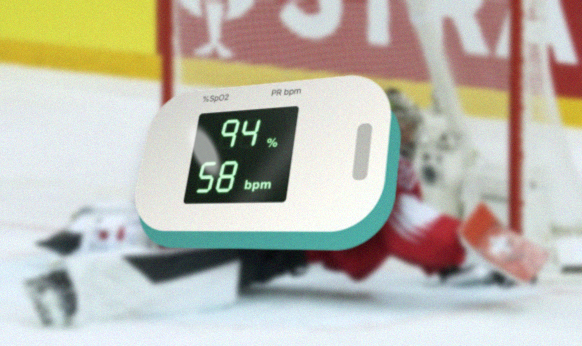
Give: 94 %
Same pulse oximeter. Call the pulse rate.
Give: 58 bpm
